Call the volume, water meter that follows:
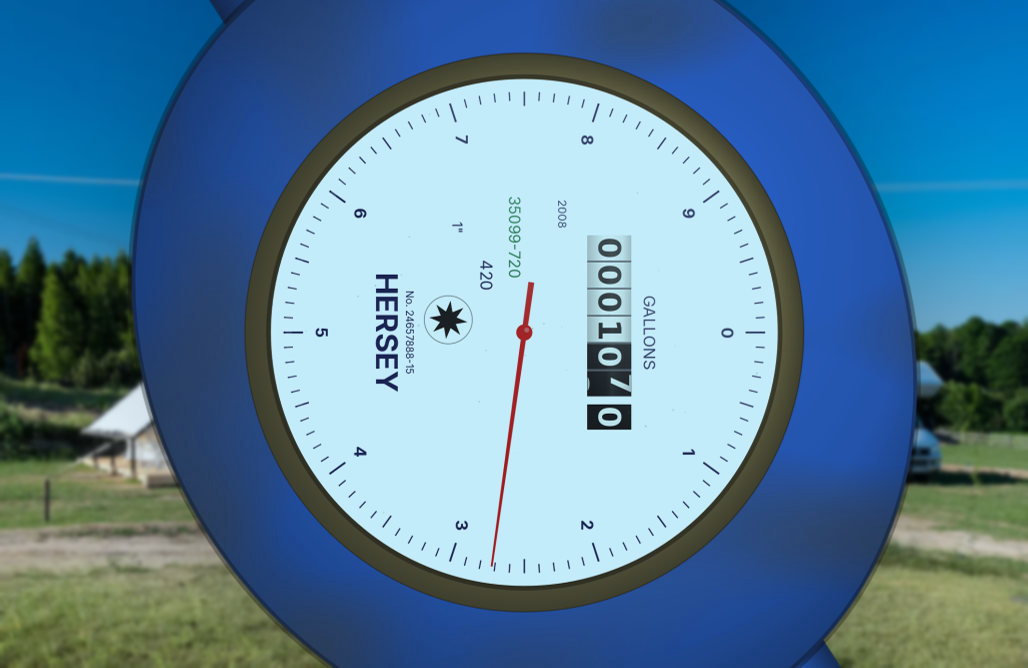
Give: 1072.7 gal
